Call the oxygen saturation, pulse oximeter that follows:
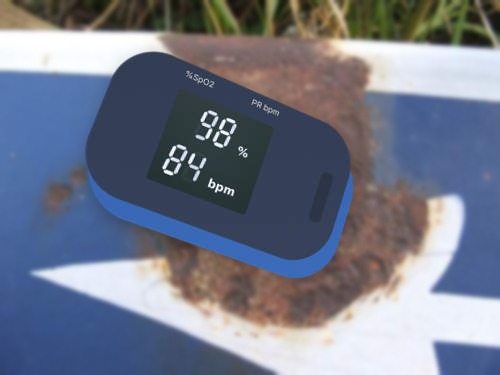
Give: 98 %
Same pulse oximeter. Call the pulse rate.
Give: 84 bpm
